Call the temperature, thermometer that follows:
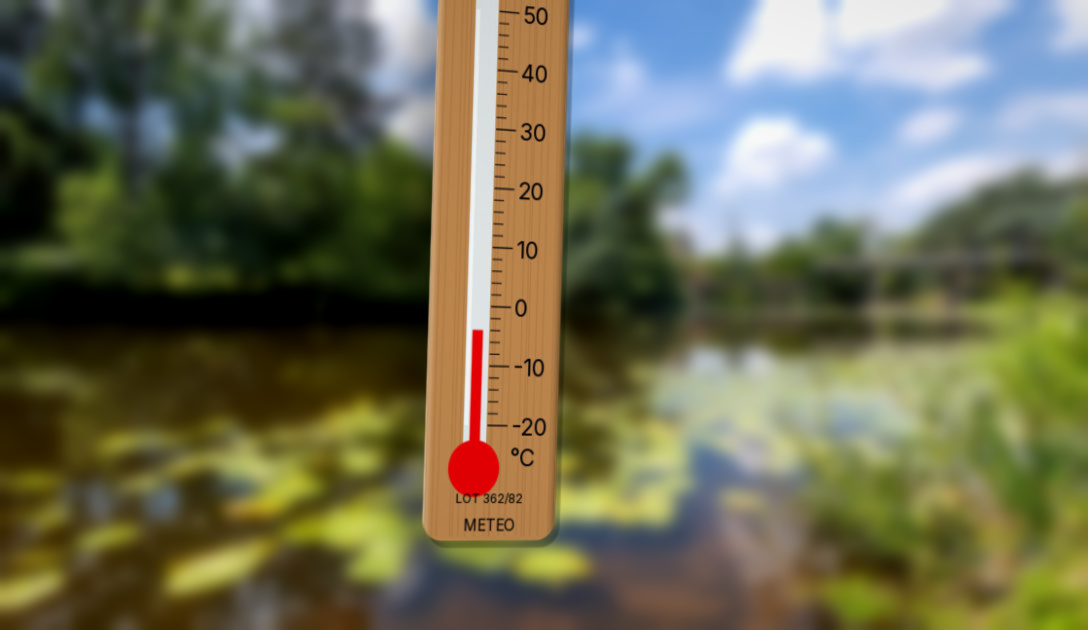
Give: -4 °C
